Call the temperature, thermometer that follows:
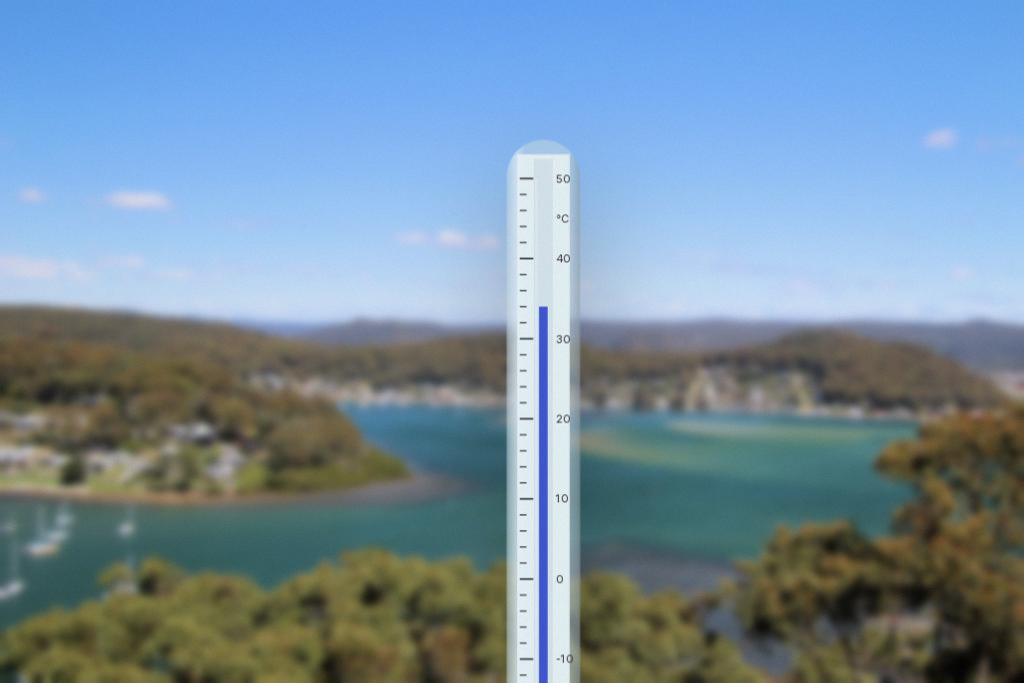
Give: 34 °C
